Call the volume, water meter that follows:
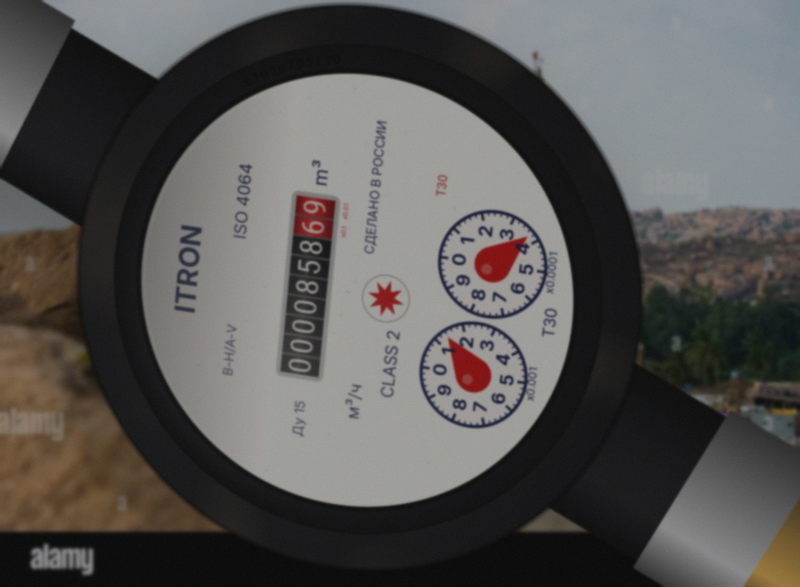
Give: 858.6913 m³
